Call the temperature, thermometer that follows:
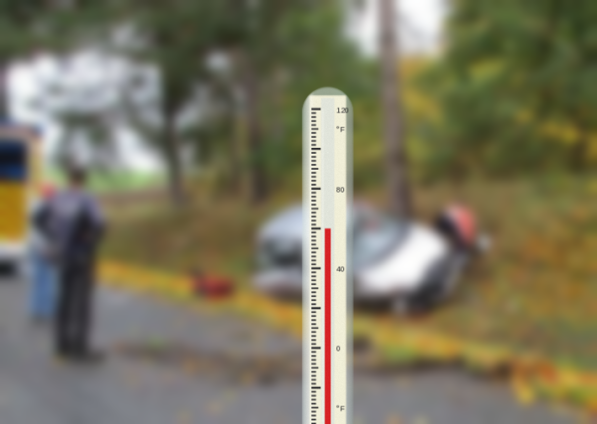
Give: 60 °F
